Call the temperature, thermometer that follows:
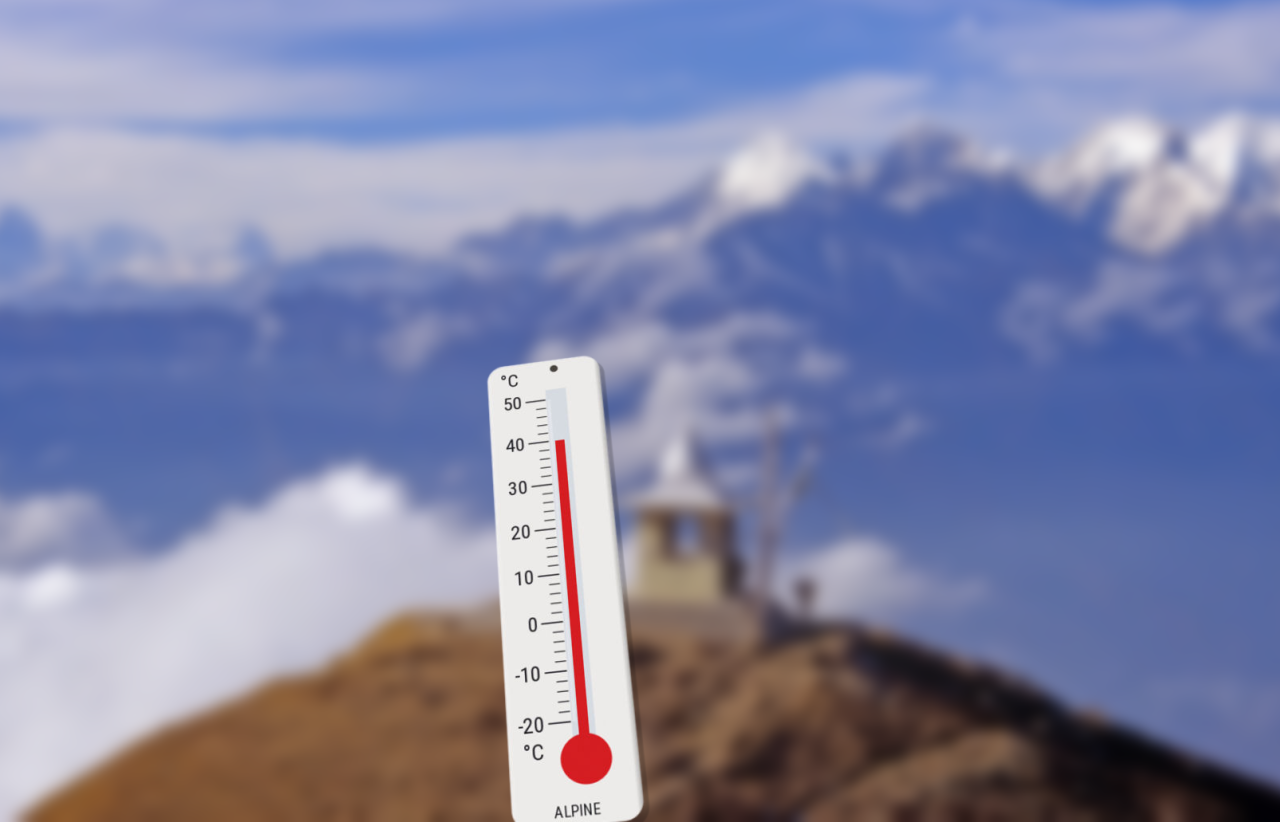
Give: 40 °C
